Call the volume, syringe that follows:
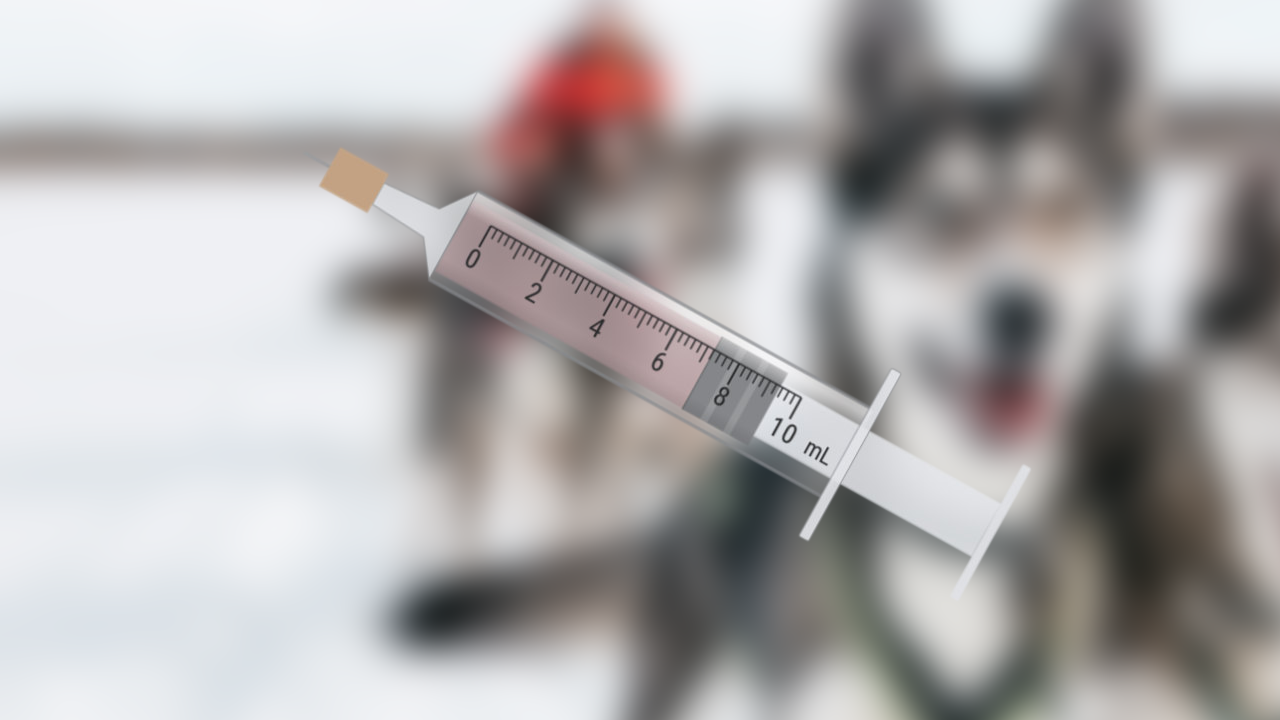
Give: 7.2 mL
